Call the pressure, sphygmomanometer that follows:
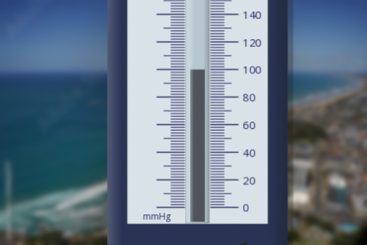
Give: 100 mmHg
